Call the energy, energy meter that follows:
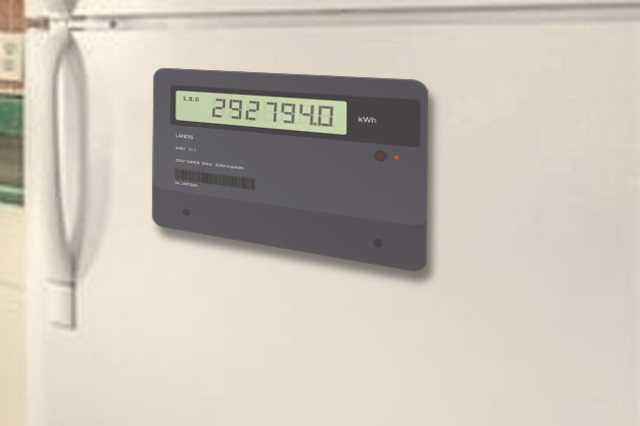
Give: 292794.0 kWh
